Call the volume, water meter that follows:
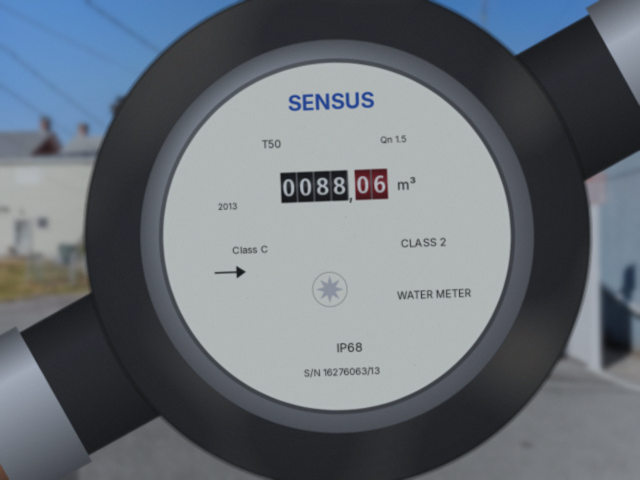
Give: 88.06 m³
